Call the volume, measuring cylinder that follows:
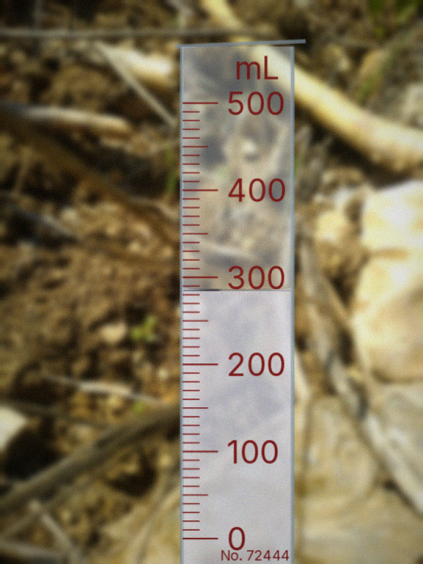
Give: 285 mL
